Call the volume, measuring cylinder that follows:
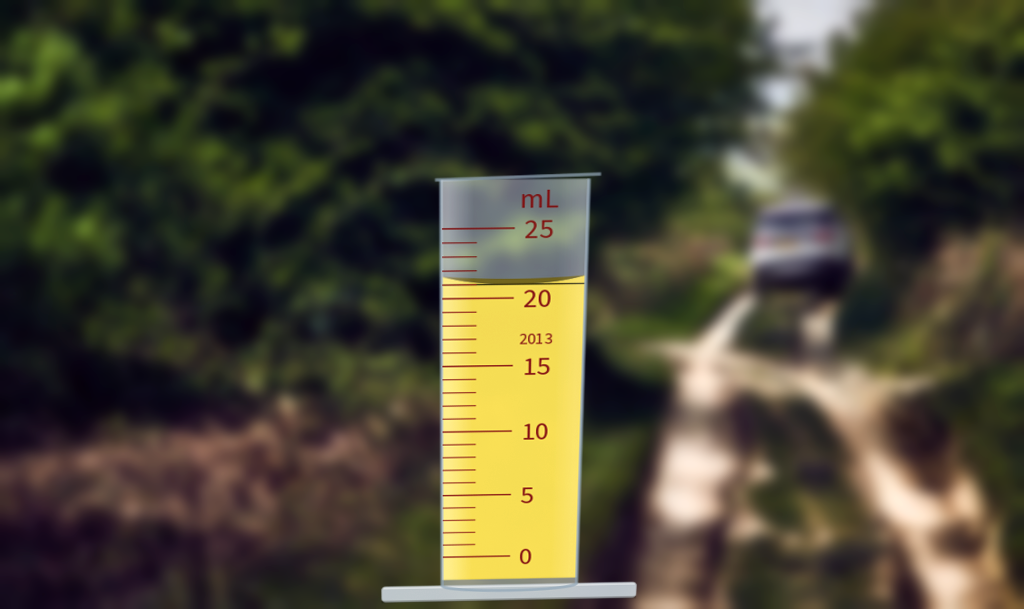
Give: 21 mL
